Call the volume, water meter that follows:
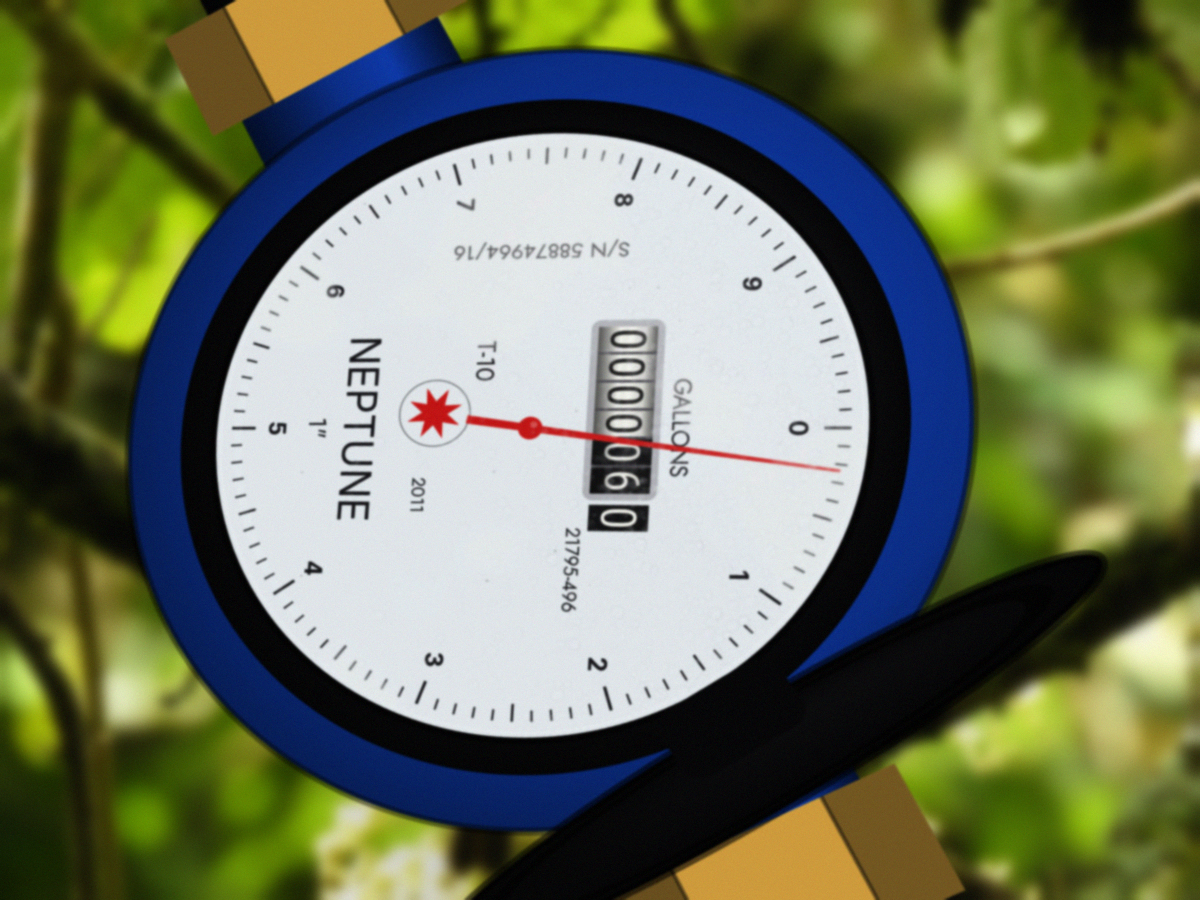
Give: 60.2 gal
